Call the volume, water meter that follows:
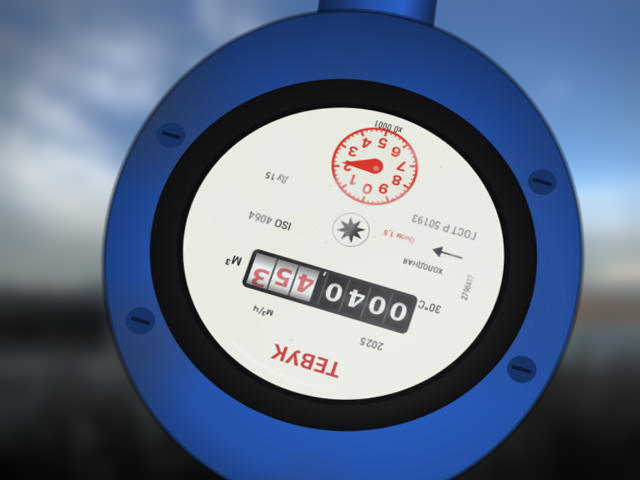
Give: 40.4532 m³
